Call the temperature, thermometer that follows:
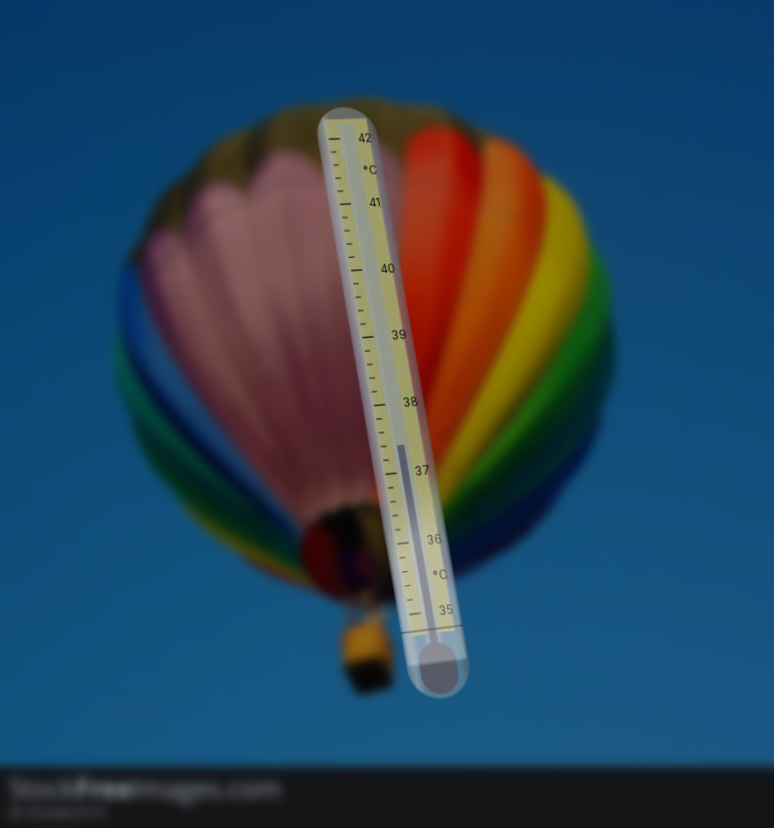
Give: 37.4 °C
